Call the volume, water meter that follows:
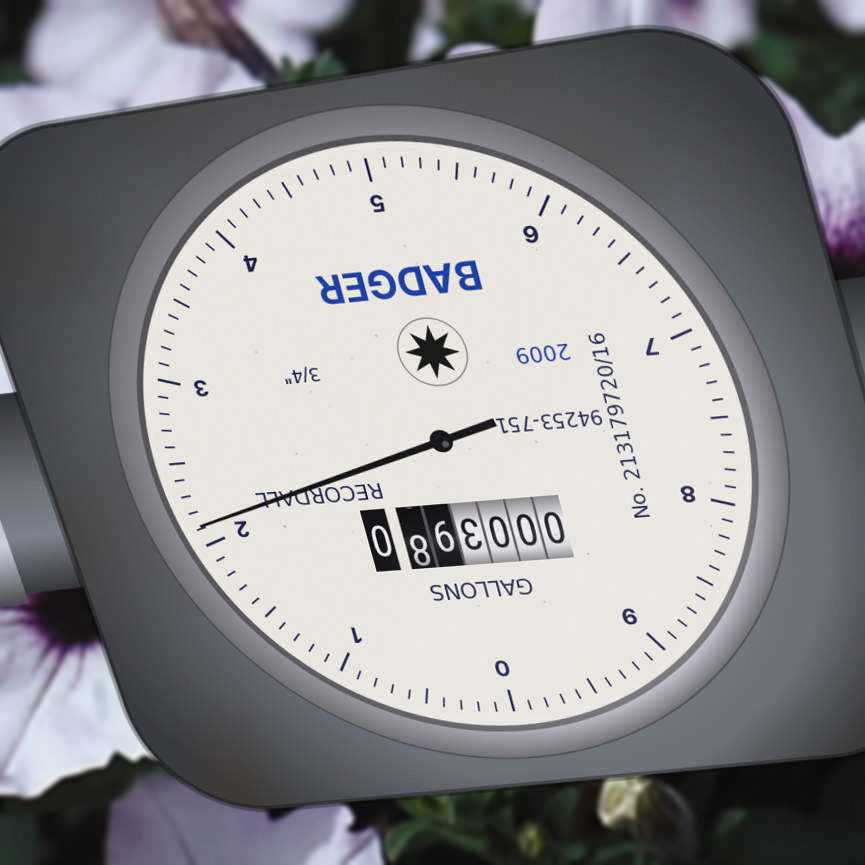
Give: 3982.1 gal
